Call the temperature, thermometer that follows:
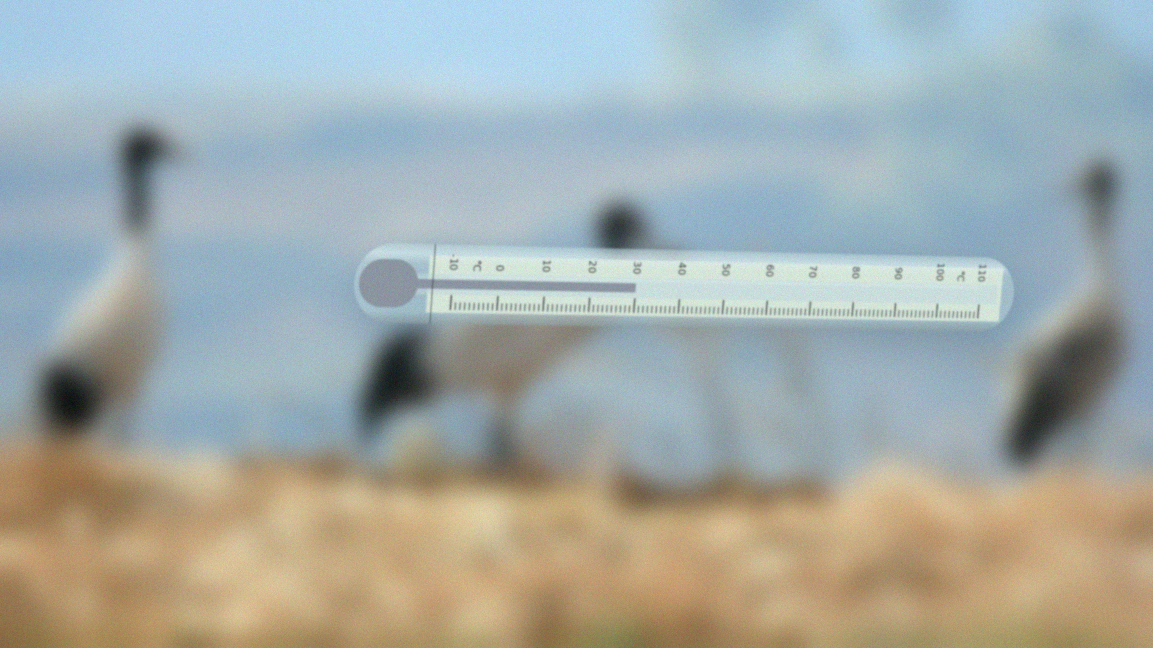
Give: 30 °C
